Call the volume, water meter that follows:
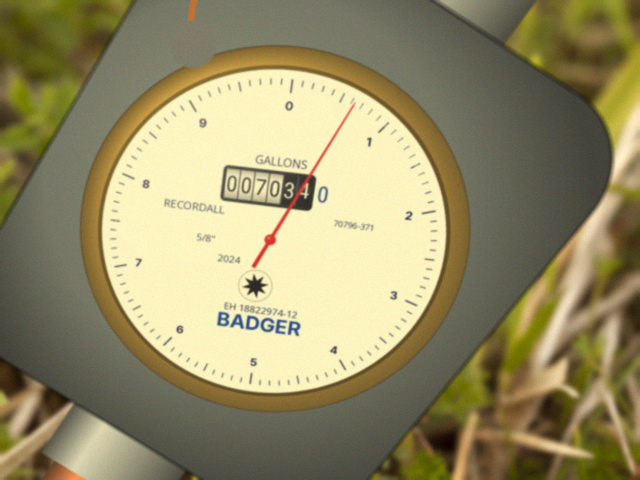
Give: 70340.6 gal
